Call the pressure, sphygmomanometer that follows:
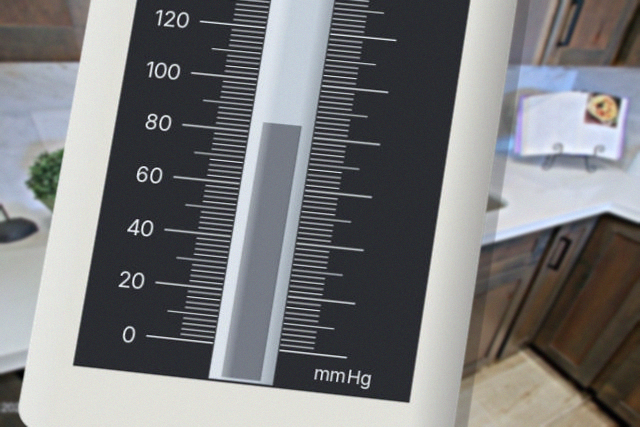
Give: 84 mmHg
